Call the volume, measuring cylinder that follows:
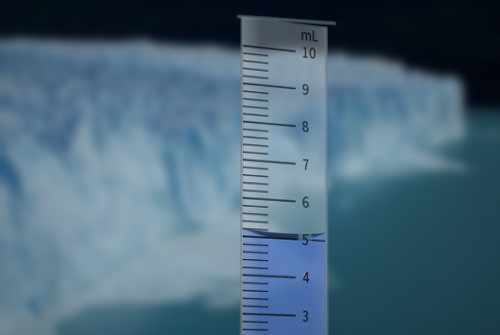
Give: 5 mL
